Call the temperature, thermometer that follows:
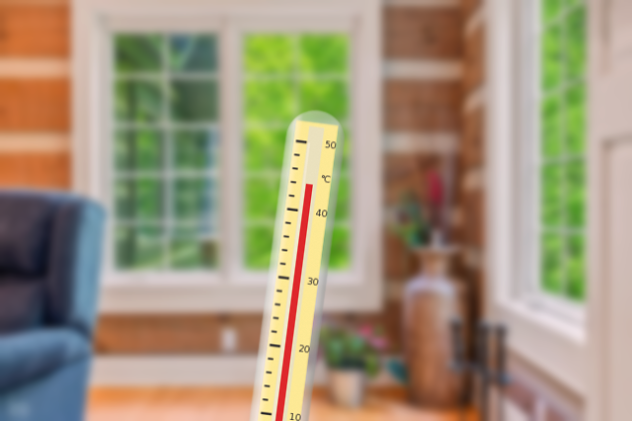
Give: 44 °C
